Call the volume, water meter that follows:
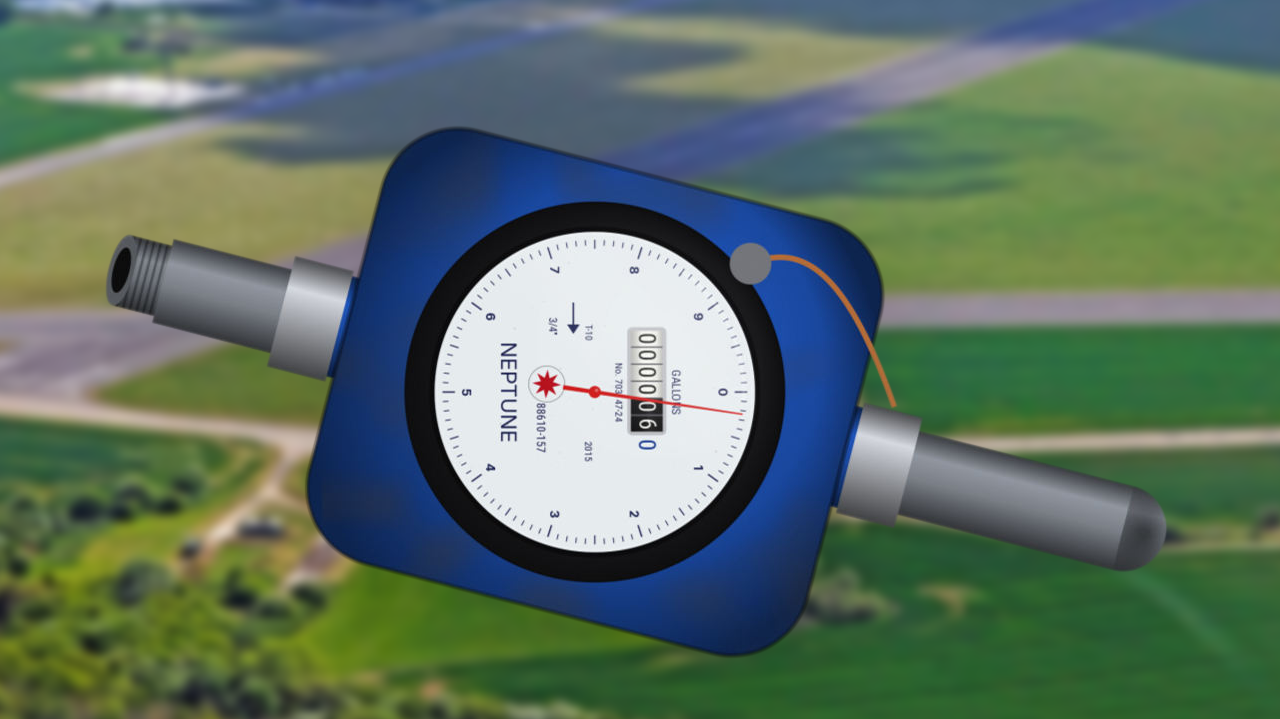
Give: 60.2 gal
